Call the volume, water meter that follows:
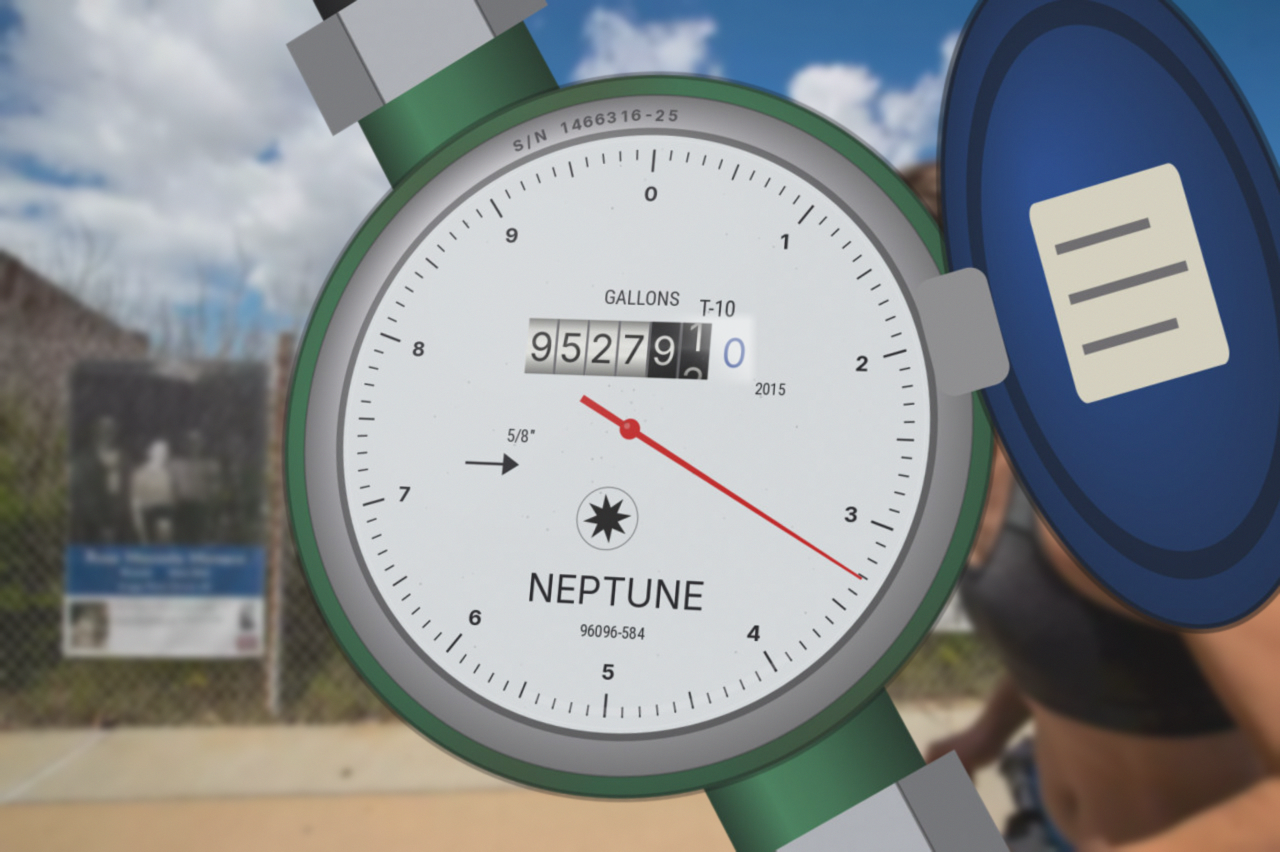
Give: 9527913.3 gal
